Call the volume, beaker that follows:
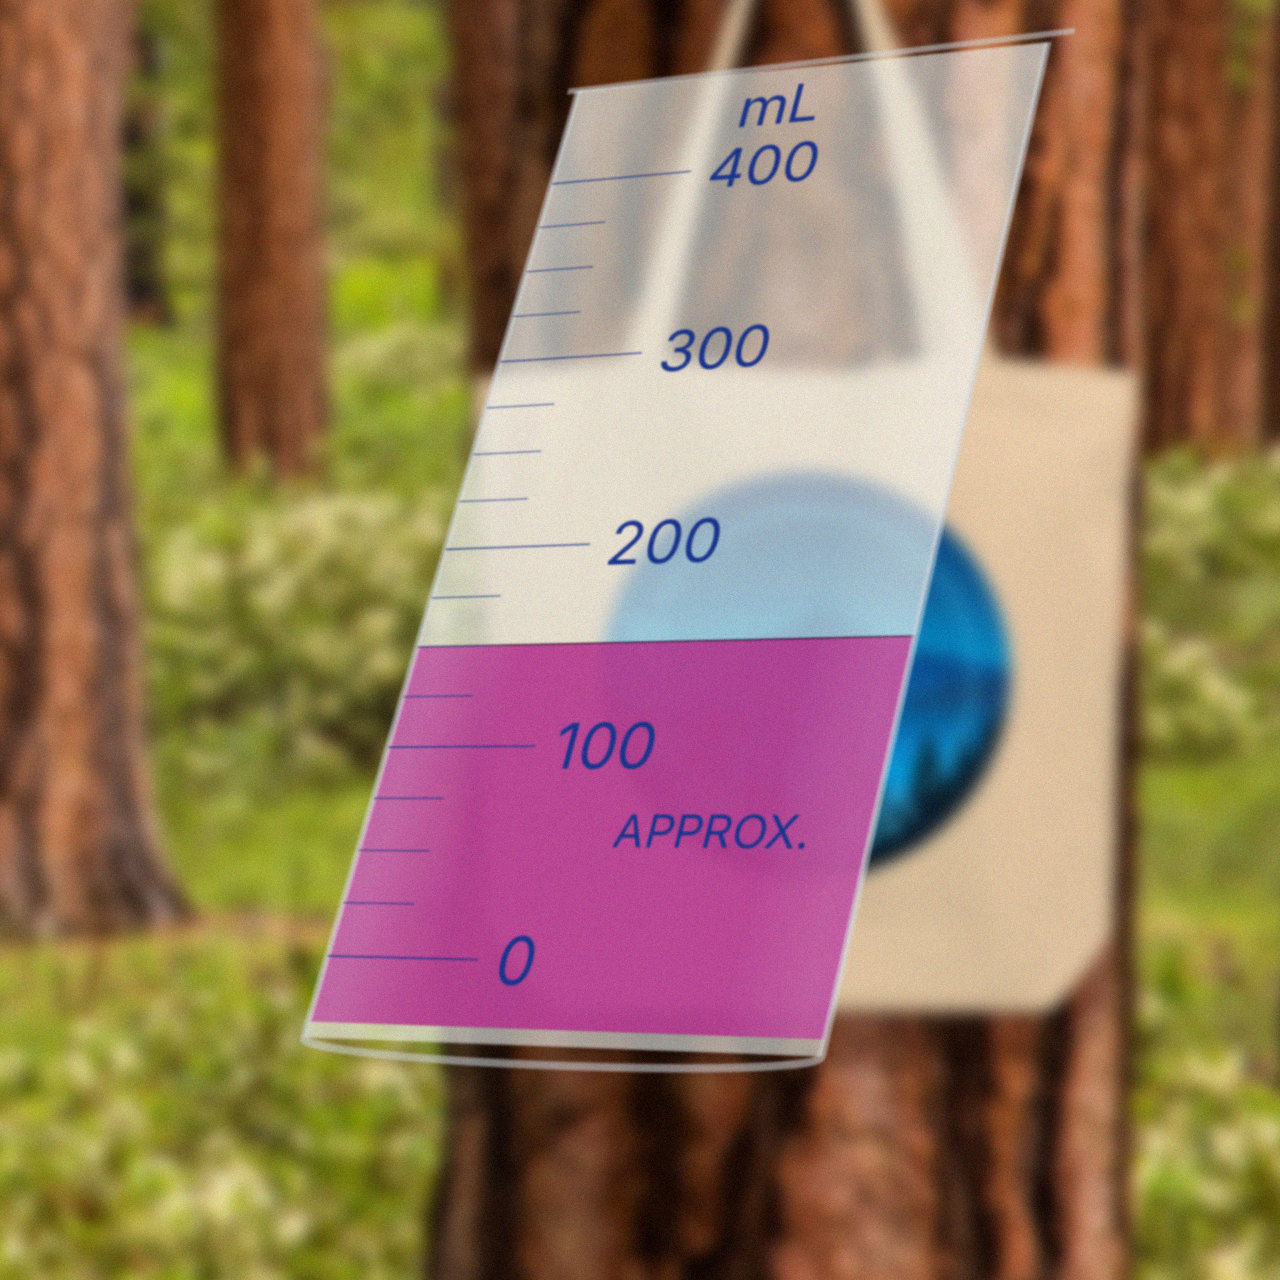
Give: 150 mL
